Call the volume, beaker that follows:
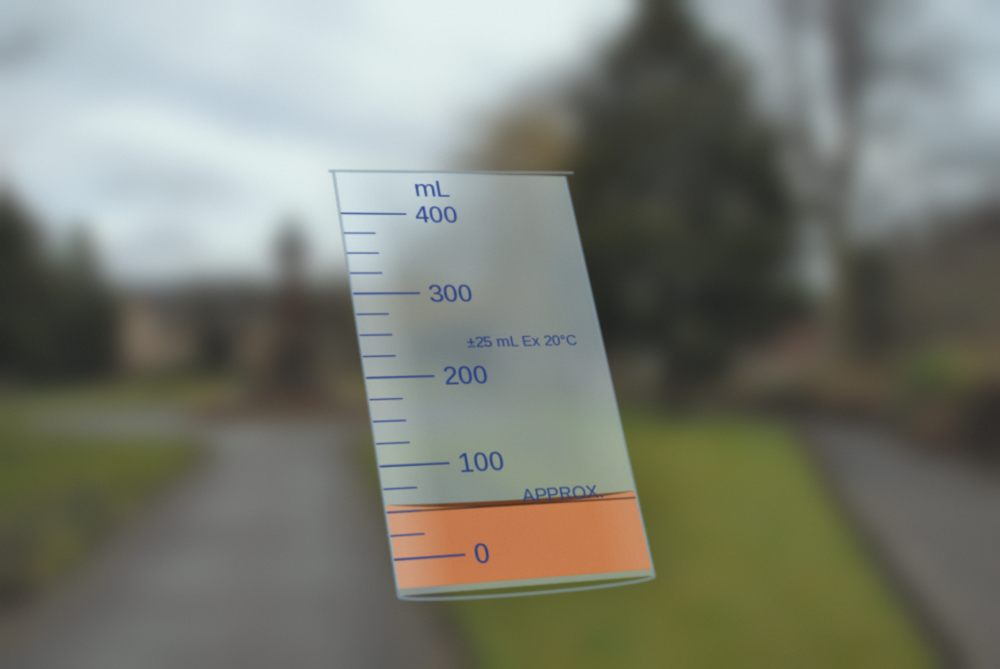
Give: 50 mL
